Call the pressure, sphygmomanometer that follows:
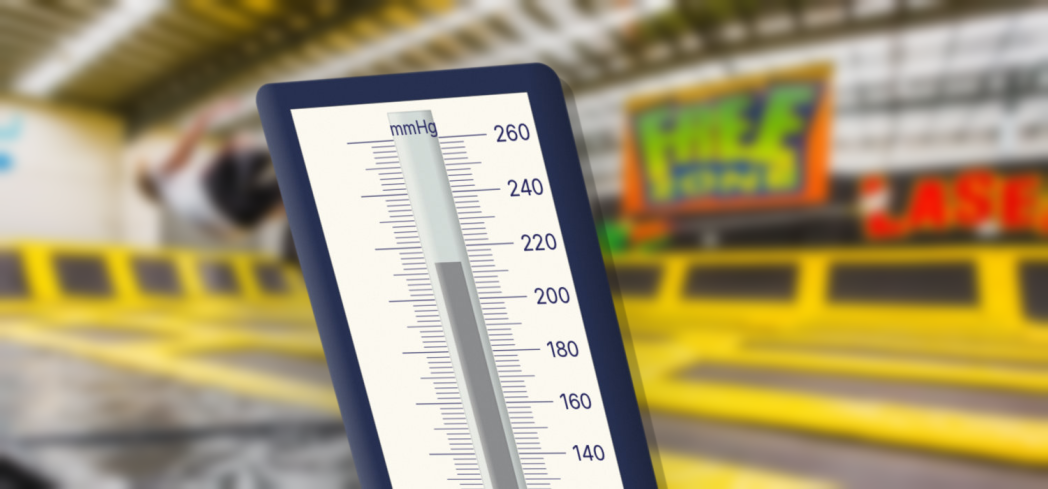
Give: 214 mmHg
